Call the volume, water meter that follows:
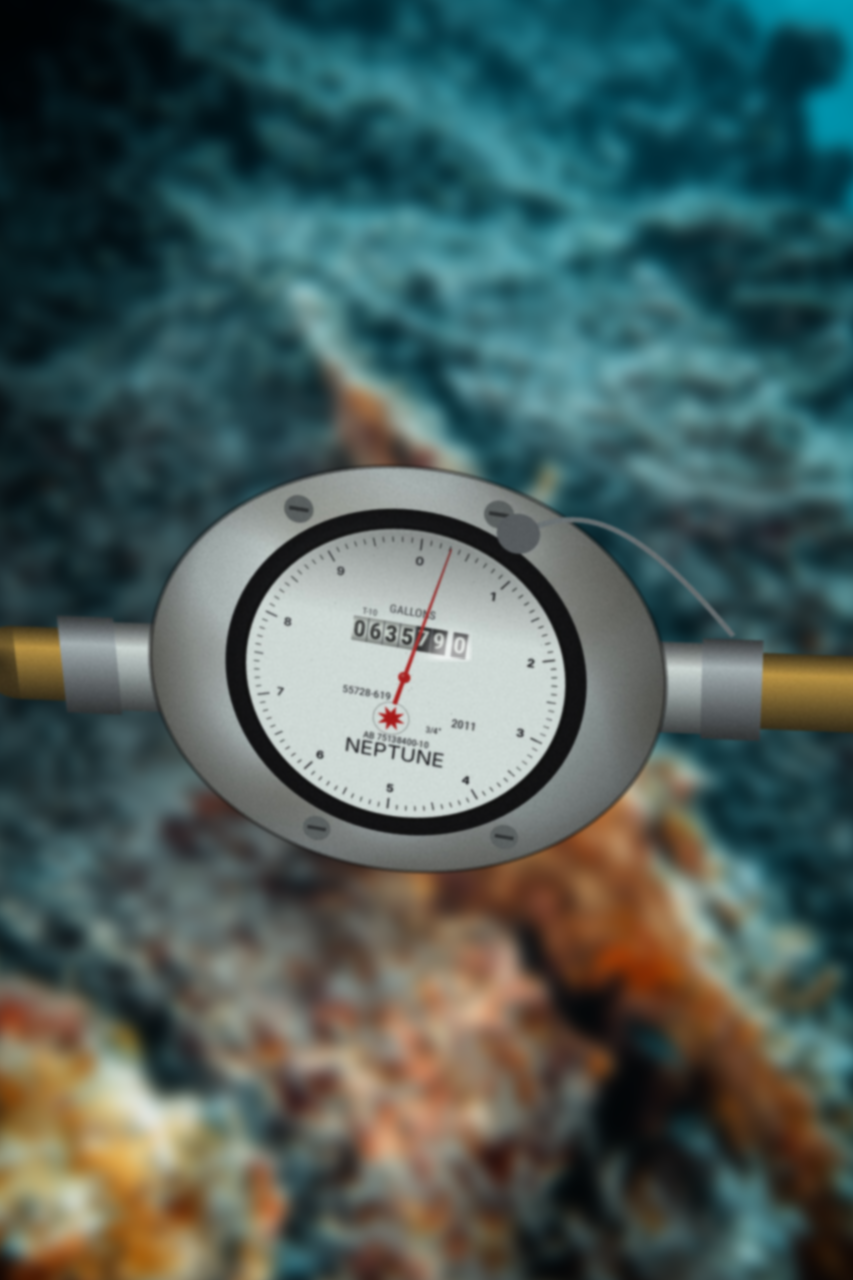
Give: 635790.3 gal
